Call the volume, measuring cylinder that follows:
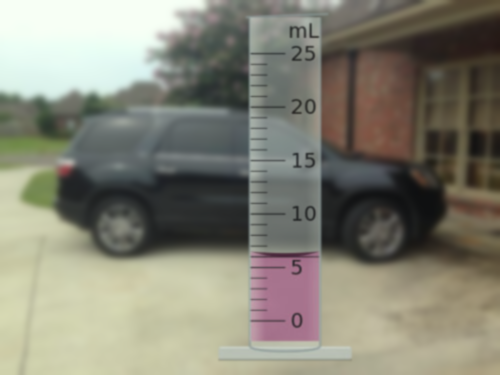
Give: 6 mL
